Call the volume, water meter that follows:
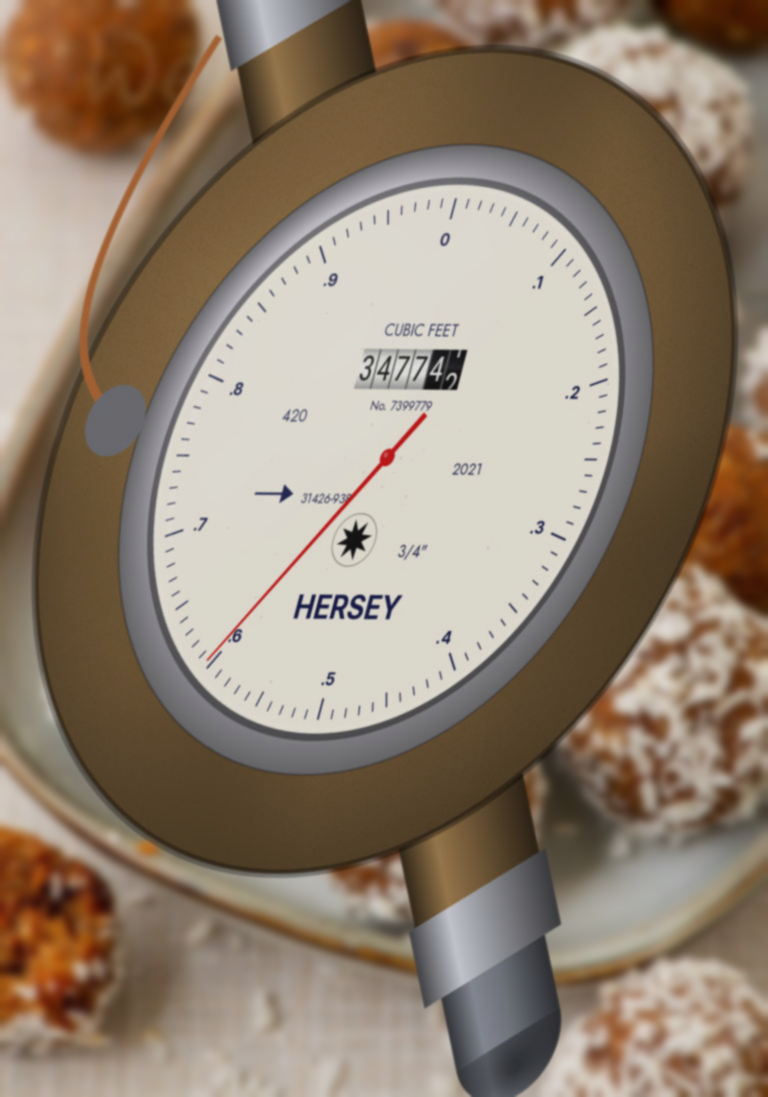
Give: 347741.60 ft³
